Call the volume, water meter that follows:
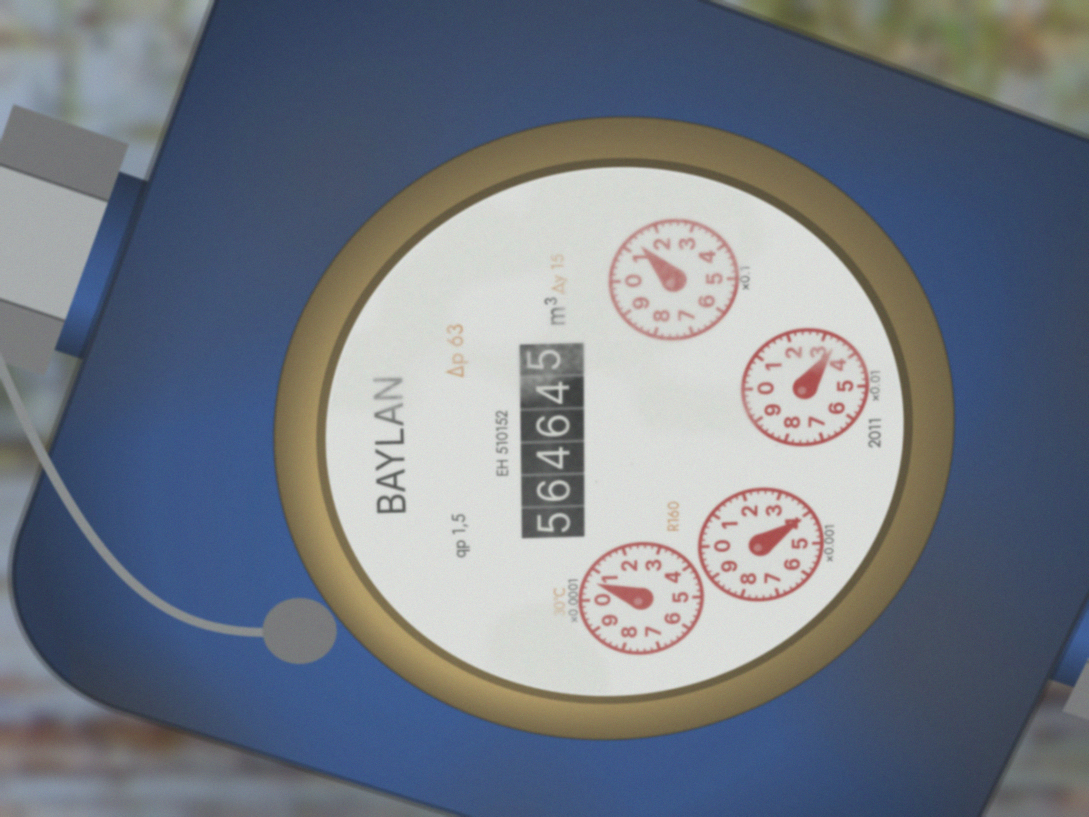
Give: 564645.1340 m³
